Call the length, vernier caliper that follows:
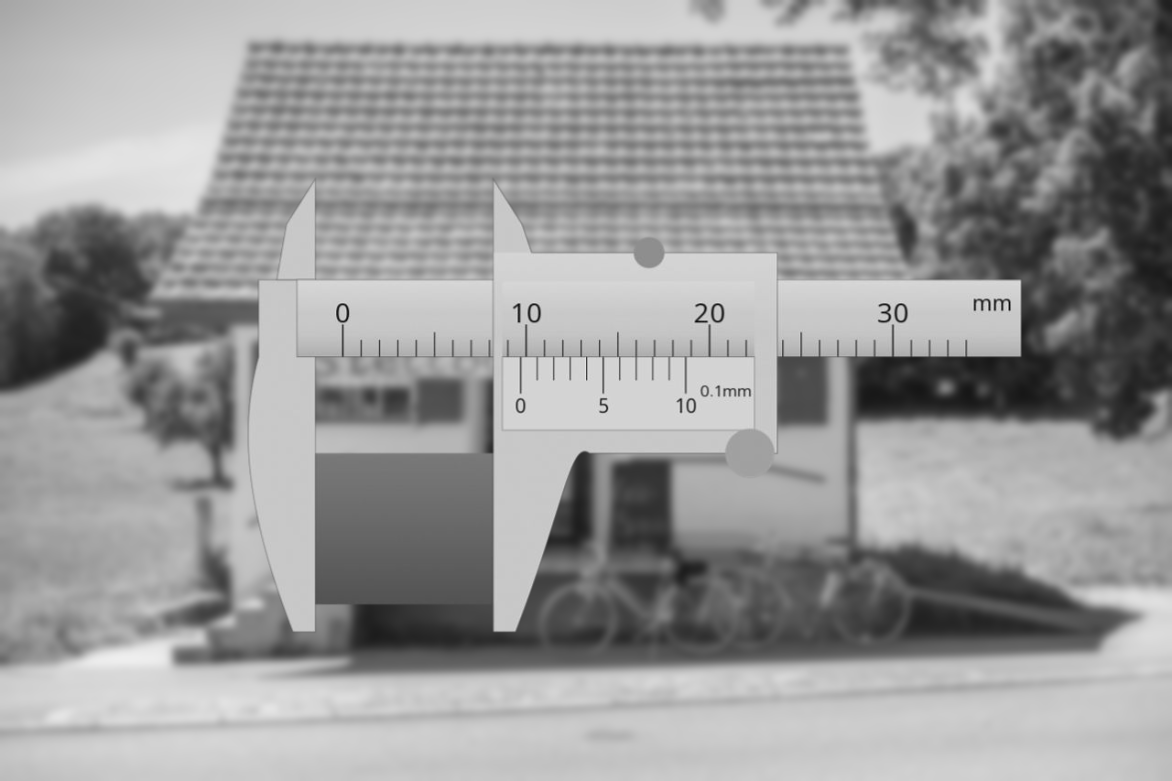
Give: 9.7 mm
